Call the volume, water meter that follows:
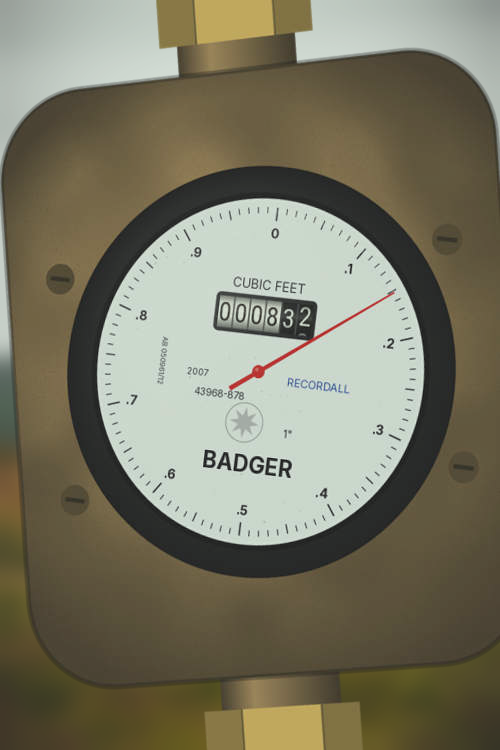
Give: 832.15 ft³
